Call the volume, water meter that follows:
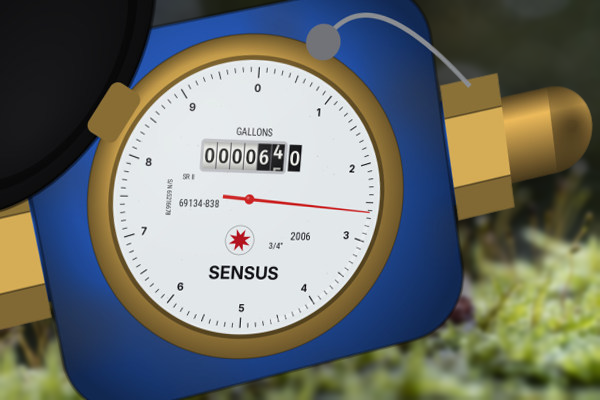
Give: 642.6 gal
